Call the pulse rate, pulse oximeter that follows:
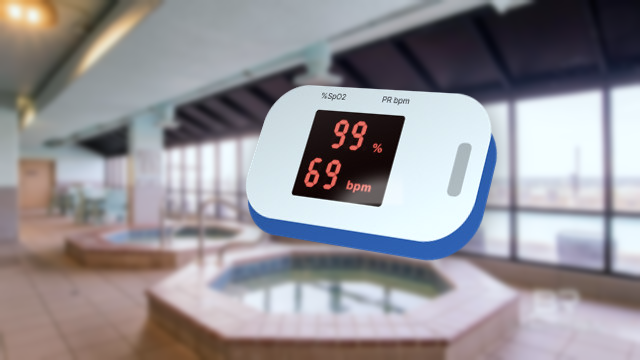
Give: 69 bpm
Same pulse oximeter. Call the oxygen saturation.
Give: 99 %
